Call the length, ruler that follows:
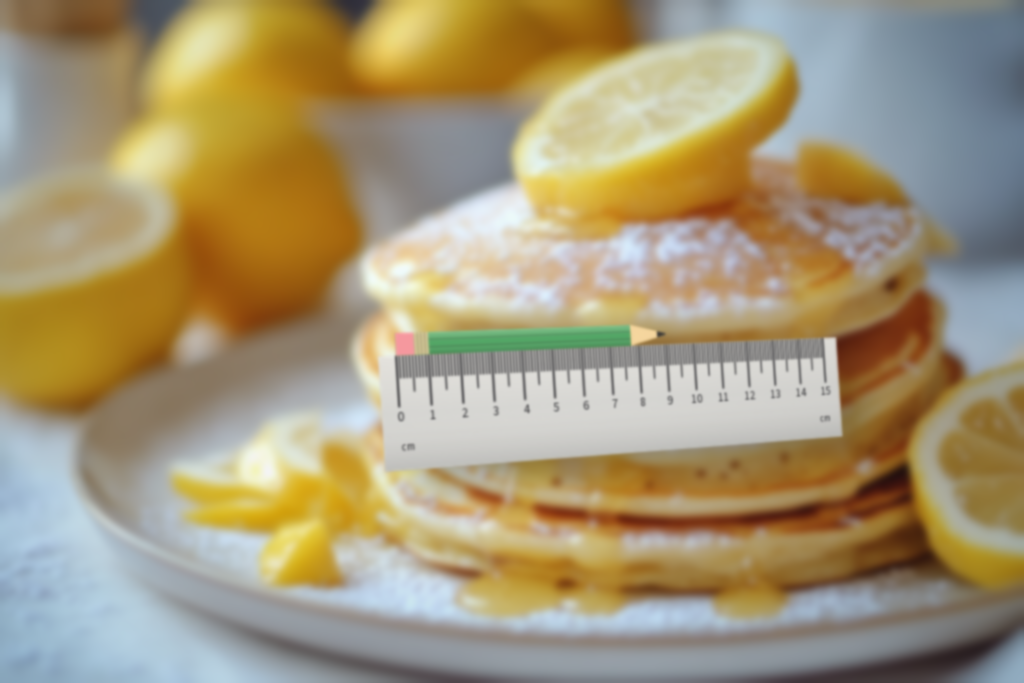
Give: 9 cm
